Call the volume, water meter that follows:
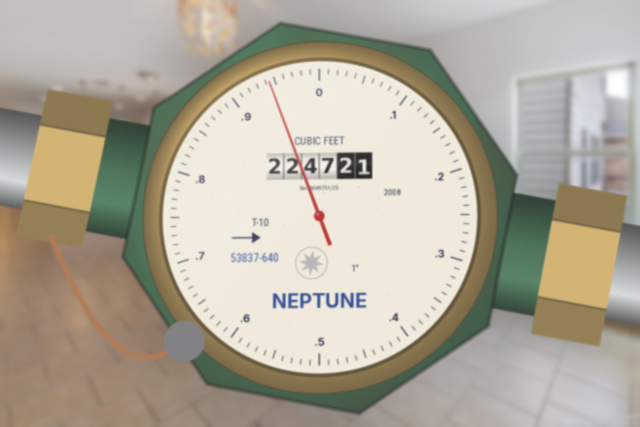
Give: 224720.94 ft³
